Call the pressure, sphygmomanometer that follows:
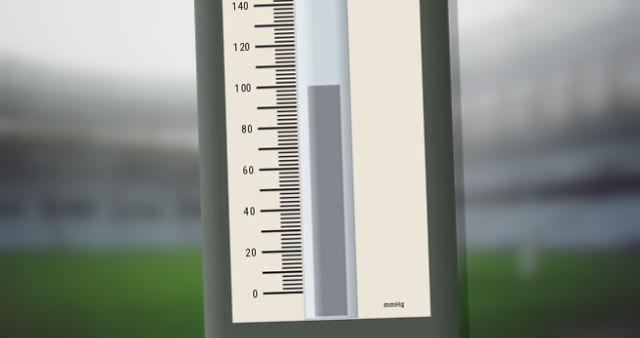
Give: 100 mmHg
